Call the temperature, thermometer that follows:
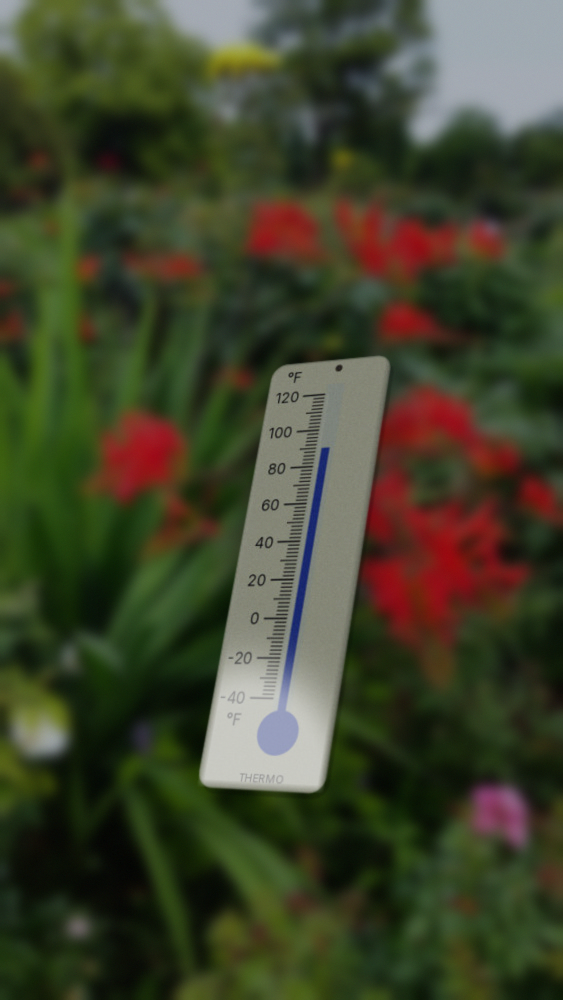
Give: 90 °F
